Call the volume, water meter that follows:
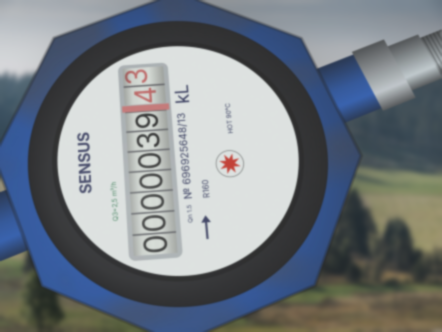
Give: 39.43 kL
